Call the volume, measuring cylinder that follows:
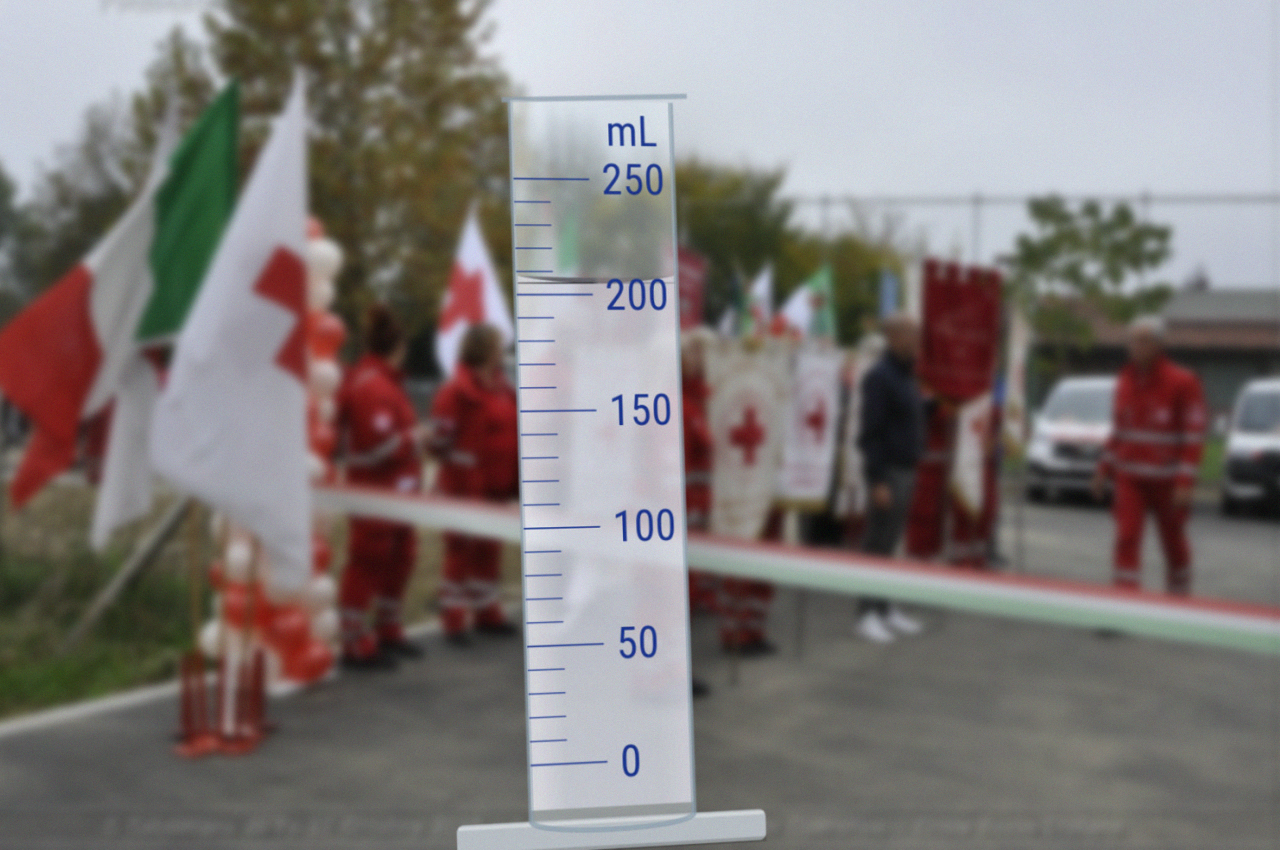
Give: 205 mL
